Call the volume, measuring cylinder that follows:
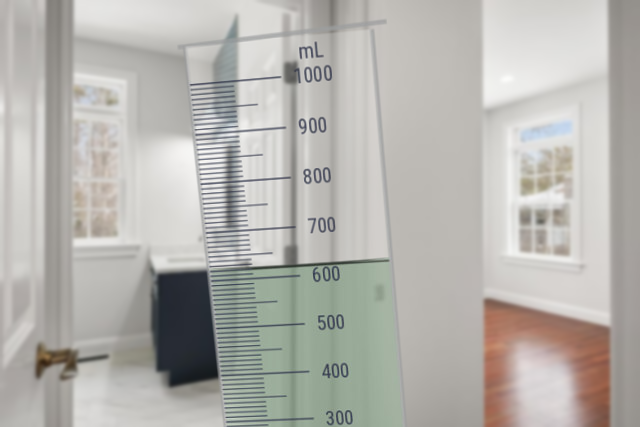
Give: 620 mL
